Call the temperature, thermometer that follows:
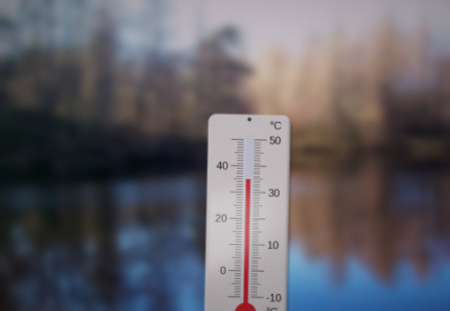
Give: 35 °C
